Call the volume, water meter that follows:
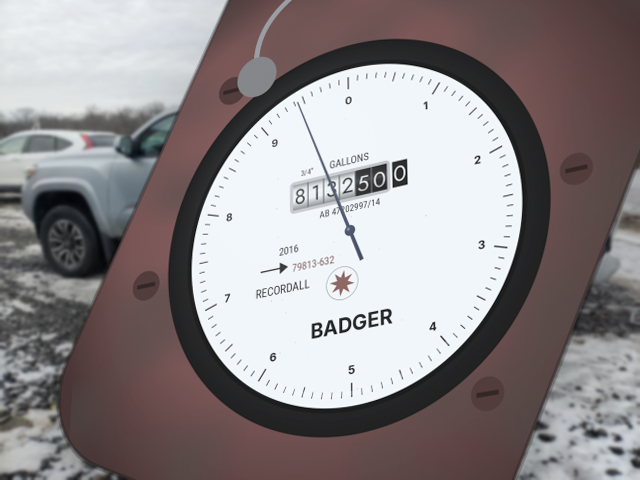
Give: 8132499.4 gal
